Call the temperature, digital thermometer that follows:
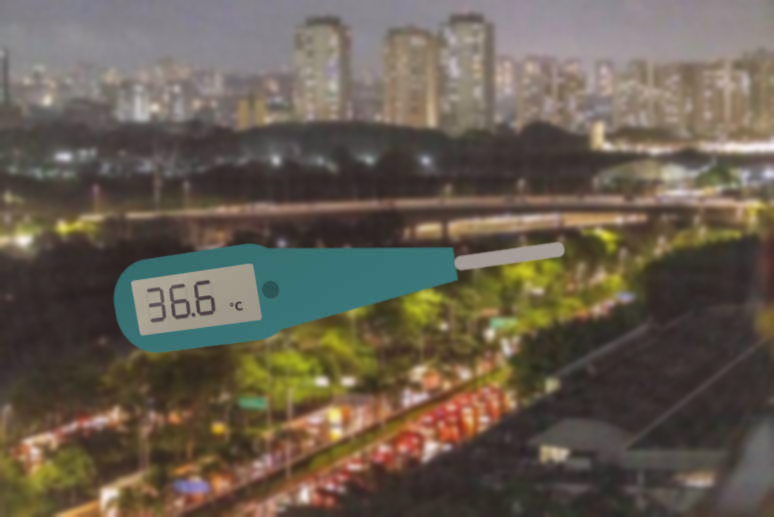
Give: 36.6 °C
